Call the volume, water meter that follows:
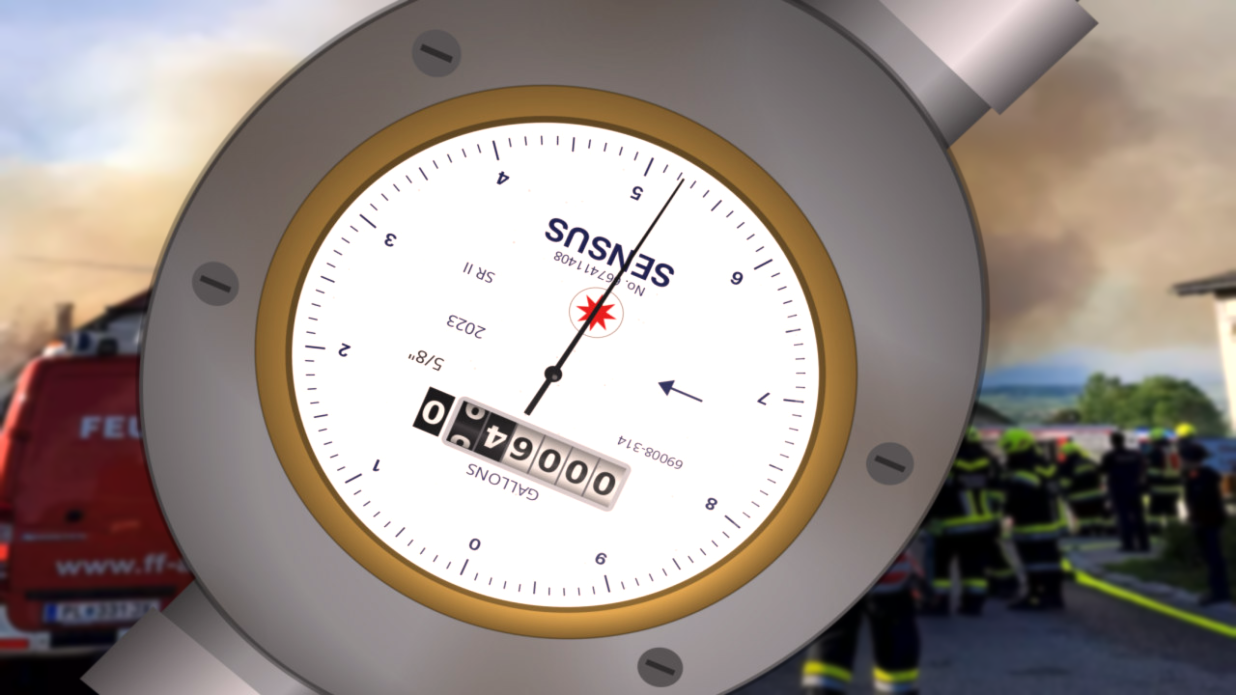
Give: 6485.2 gal
